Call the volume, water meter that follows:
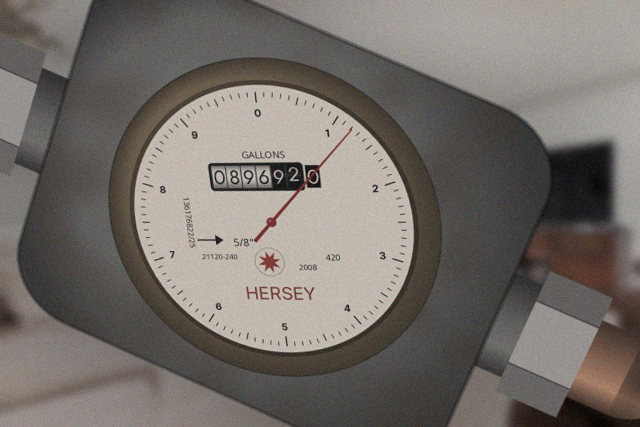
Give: 896921.2 gal
